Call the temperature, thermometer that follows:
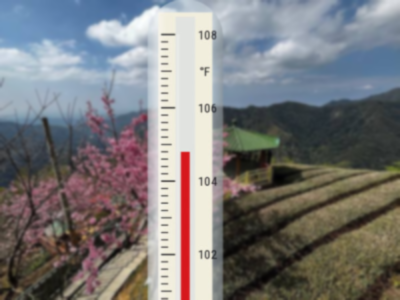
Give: 104.8 °F
